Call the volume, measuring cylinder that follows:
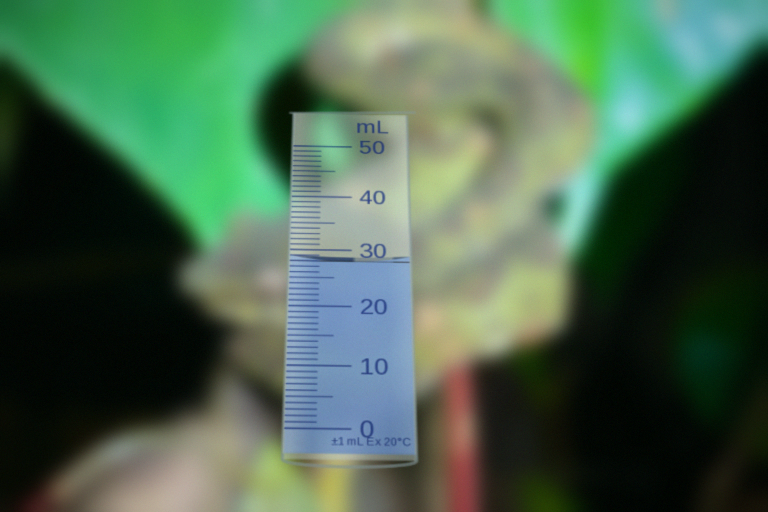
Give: 28 mL
